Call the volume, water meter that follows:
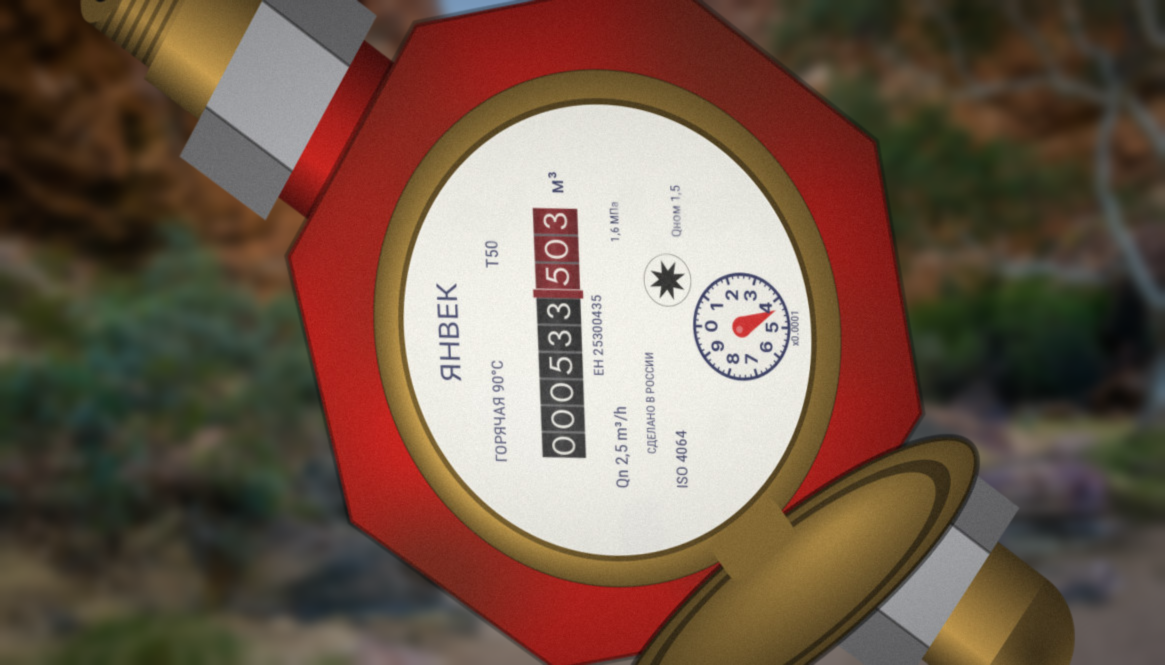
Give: 533.5034 m³
